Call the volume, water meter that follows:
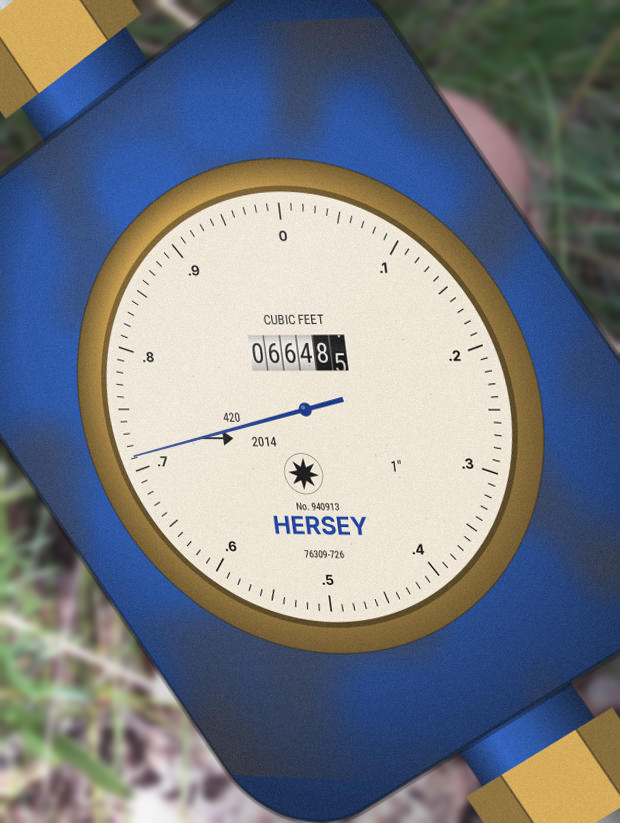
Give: 66484.71 ft³
